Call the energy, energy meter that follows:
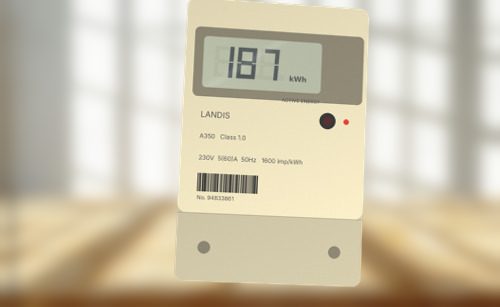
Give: 187 kWh
